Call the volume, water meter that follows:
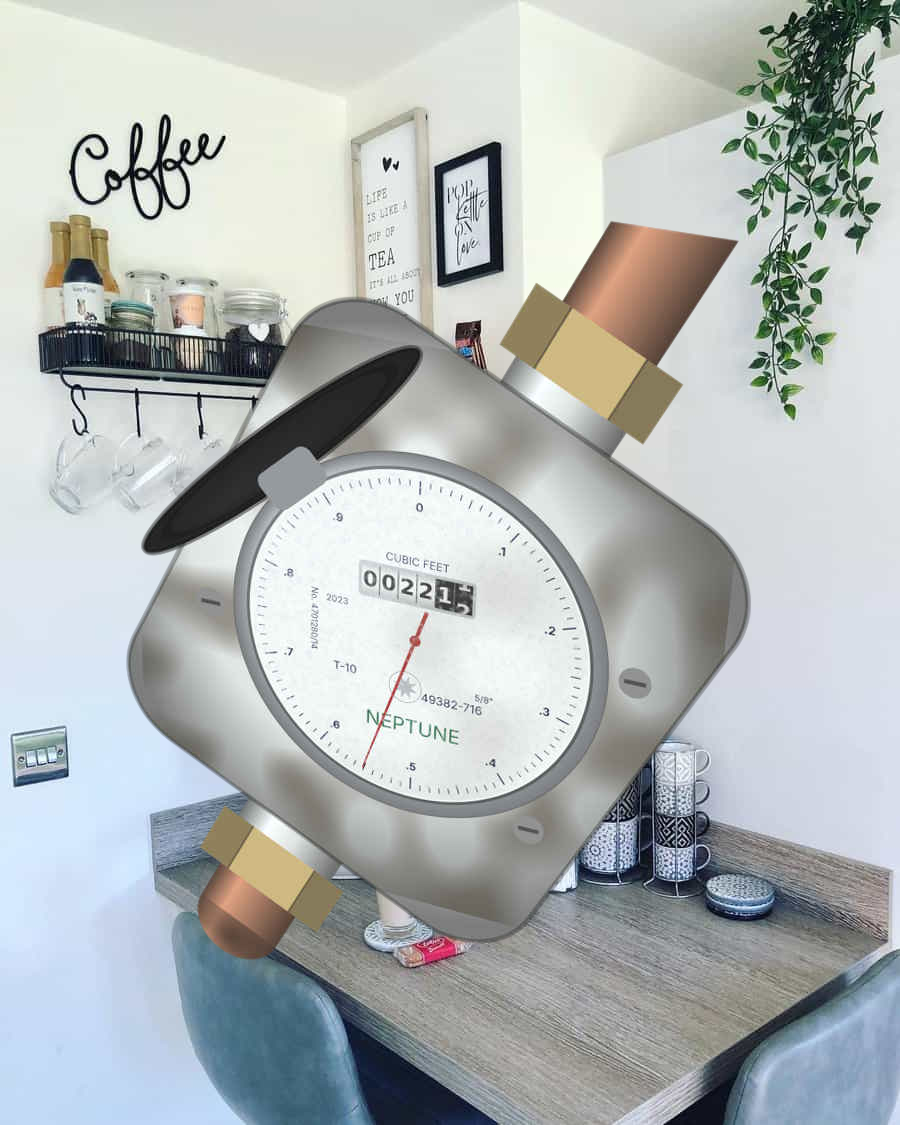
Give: 2211.55 ft³
